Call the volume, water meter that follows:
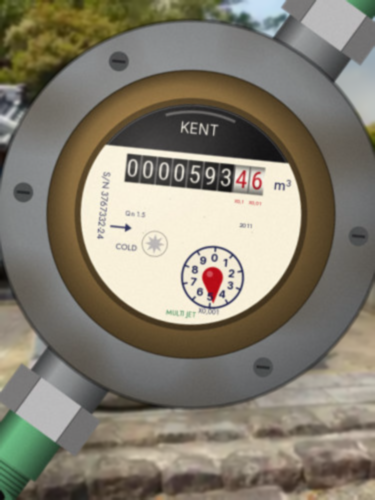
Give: 593.464 m³
